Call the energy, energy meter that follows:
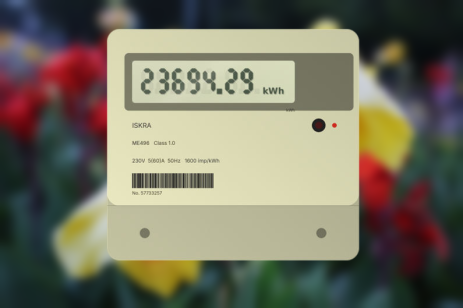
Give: 23694.29 kWh
